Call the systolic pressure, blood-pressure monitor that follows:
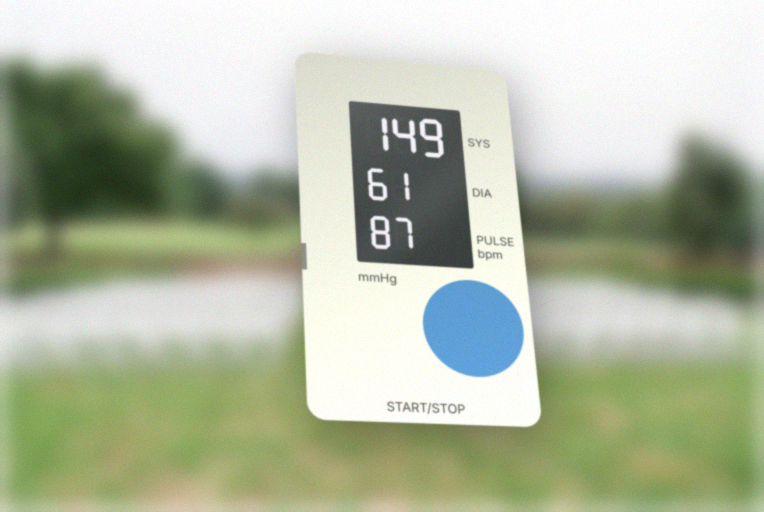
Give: 149 mmHg
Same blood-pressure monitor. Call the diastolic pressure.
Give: 61 mmHg
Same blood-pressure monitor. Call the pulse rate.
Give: 87 bpm
